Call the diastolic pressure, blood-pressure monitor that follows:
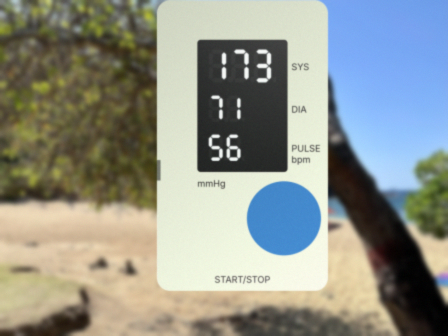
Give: 71 mmHg
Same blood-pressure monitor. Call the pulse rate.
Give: 56 bpm
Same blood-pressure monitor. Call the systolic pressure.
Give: 173 mmHg
